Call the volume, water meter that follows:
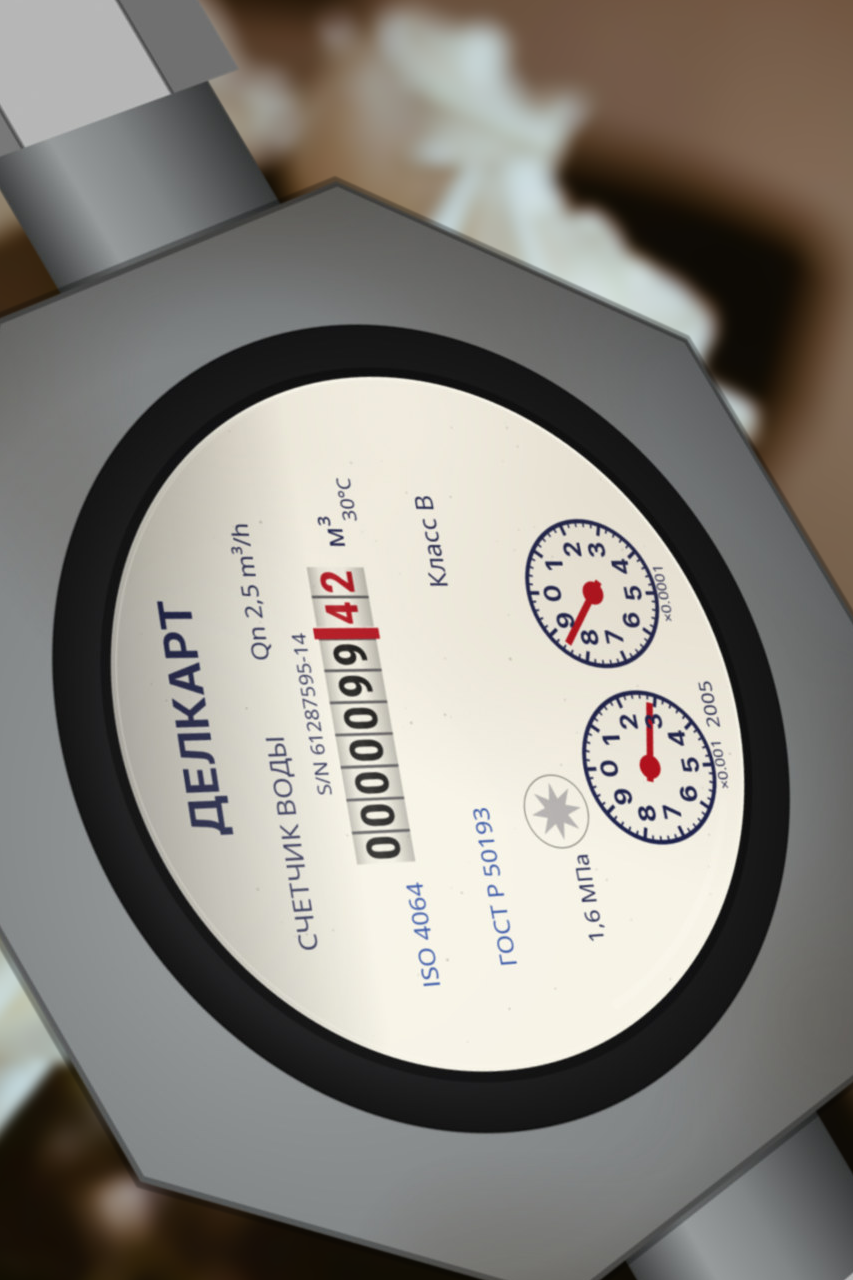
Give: 99.4228 m³
